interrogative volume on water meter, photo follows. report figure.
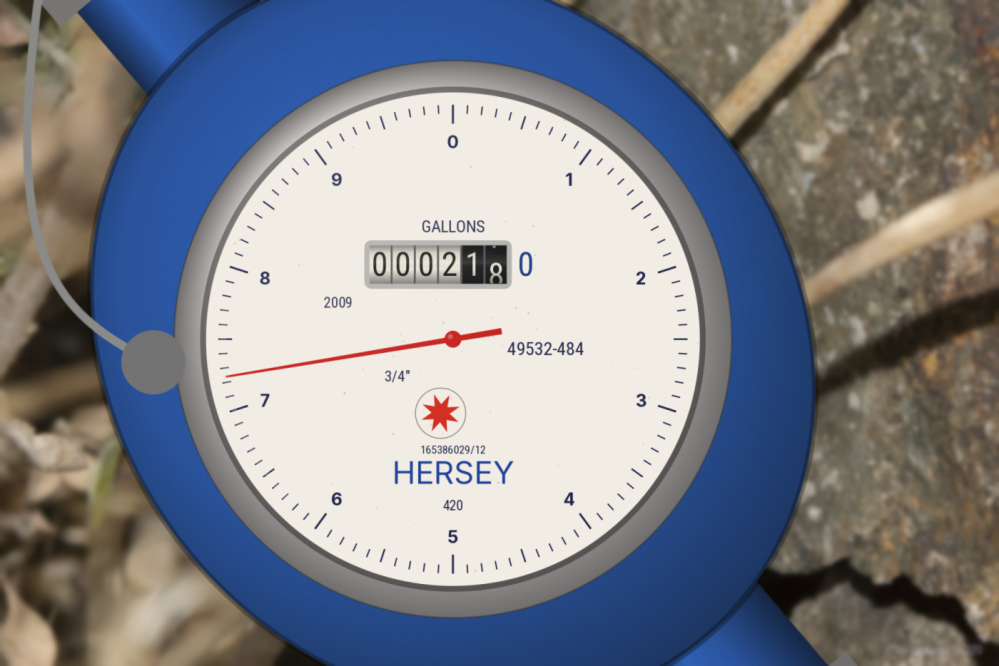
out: 2177.2 gal
